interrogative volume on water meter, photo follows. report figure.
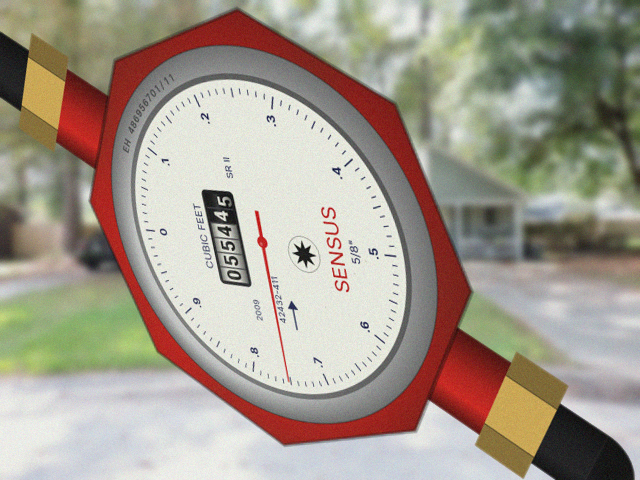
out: 55444.75 ft³
